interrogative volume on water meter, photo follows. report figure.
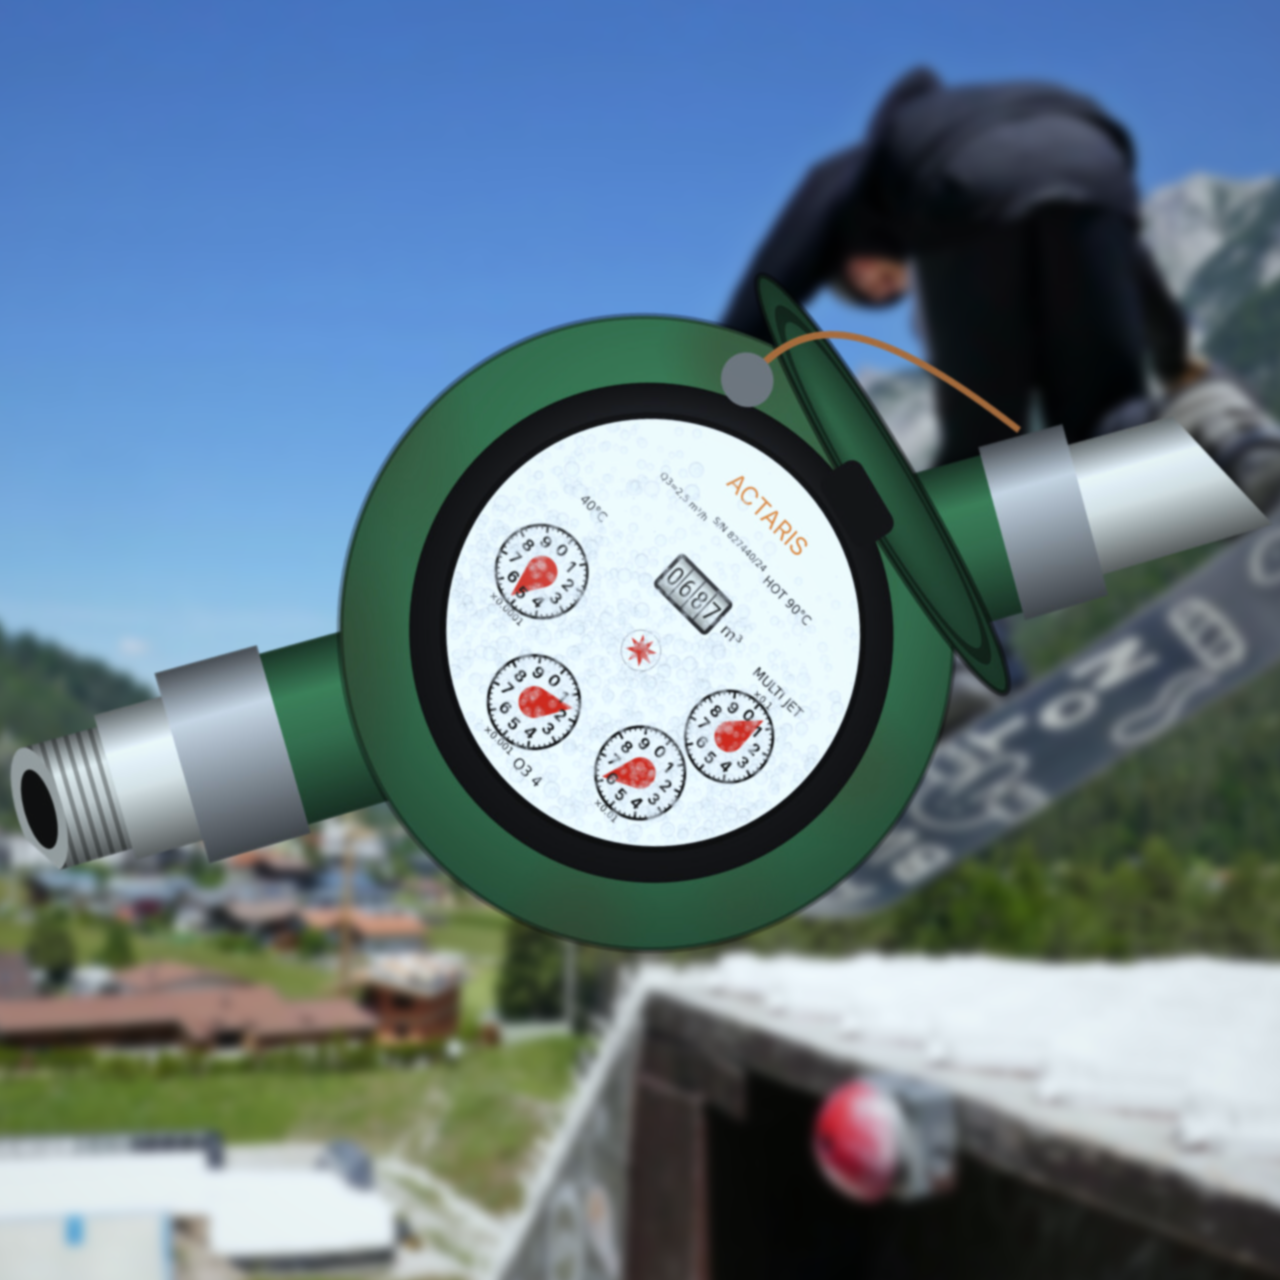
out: 687.0615 m³
